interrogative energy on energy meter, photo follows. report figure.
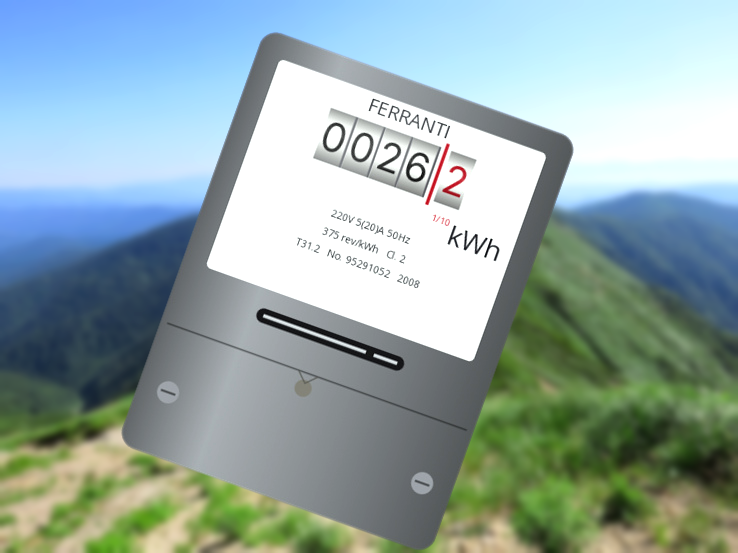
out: 26.2 kWh
